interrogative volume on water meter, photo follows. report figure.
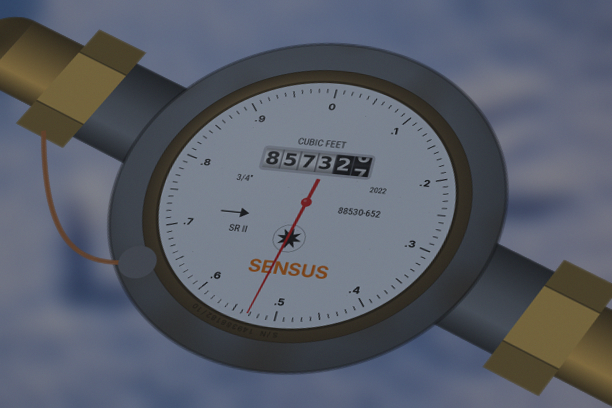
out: 857326.53 ft³
